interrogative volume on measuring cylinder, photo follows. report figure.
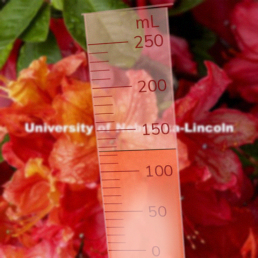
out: 125 mL
